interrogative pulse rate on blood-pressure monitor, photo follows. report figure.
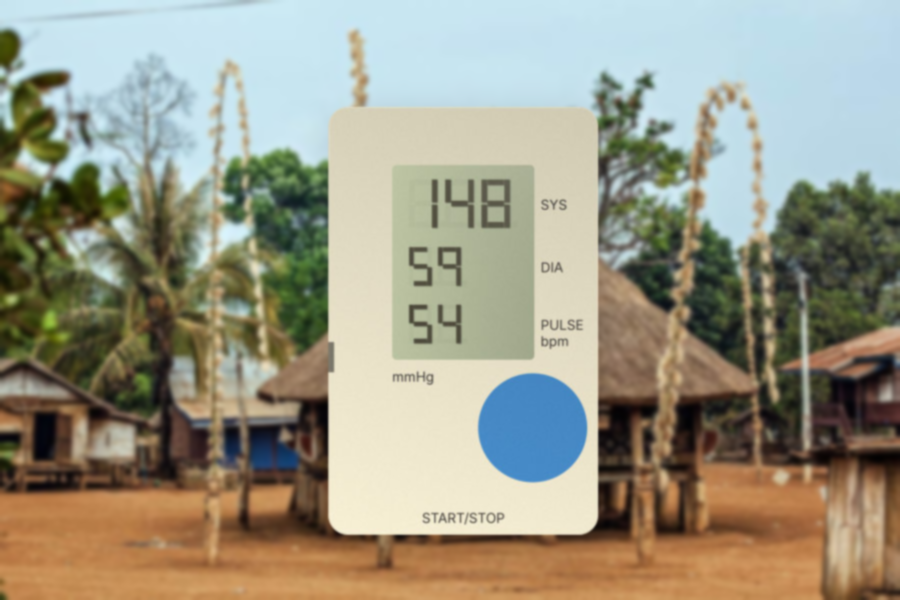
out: 54 bpm
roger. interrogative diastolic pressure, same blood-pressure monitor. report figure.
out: 59 mmHg
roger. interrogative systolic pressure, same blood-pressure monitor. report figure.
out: 148 mmHg
